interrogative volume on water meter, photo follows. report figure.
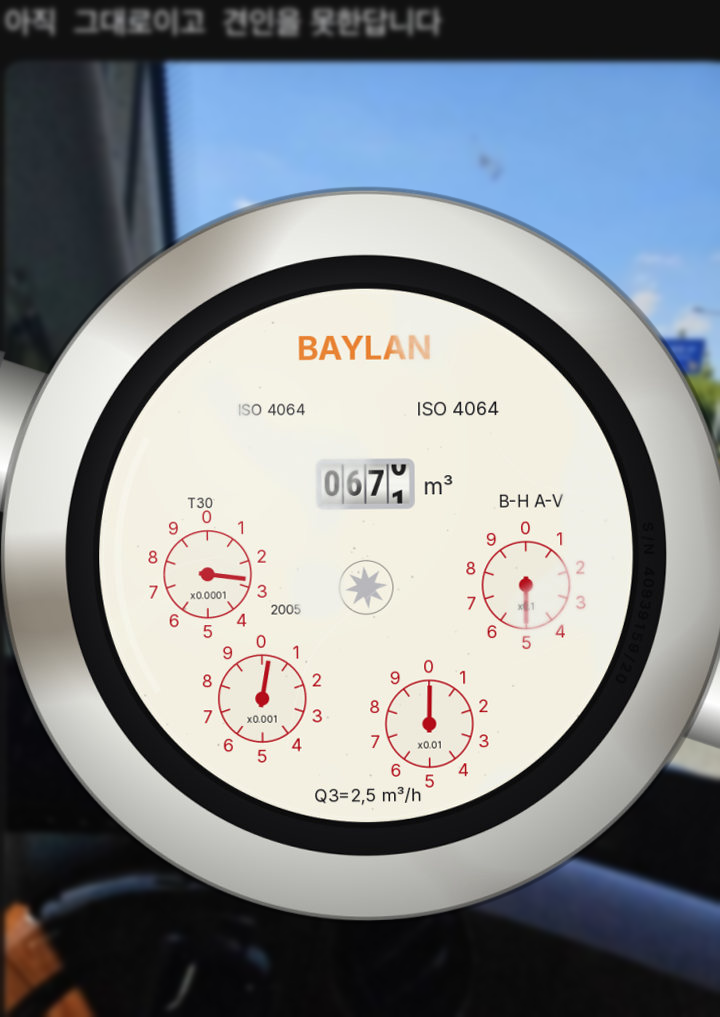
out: 670.5002 m³
